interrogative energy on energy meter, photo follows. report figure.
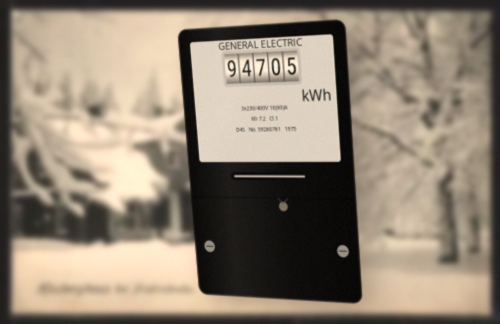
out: 94705 kWh
